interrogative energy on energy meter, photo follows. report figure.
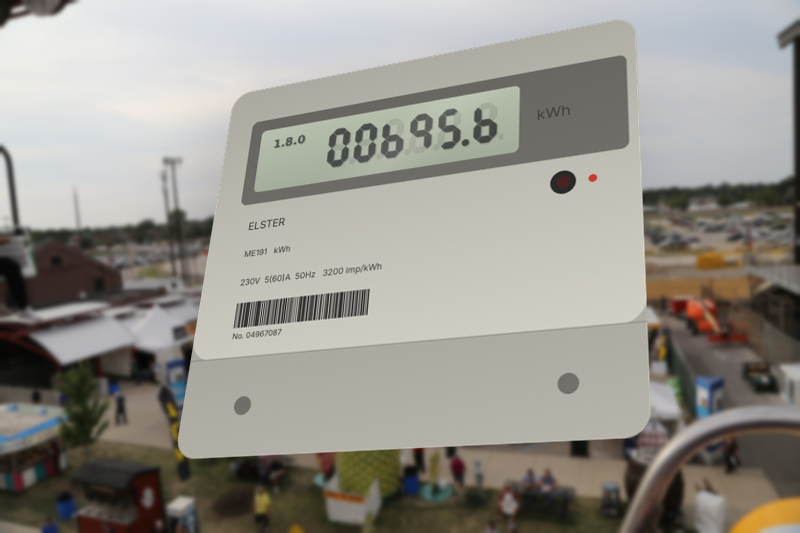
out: 695.6 kWh
